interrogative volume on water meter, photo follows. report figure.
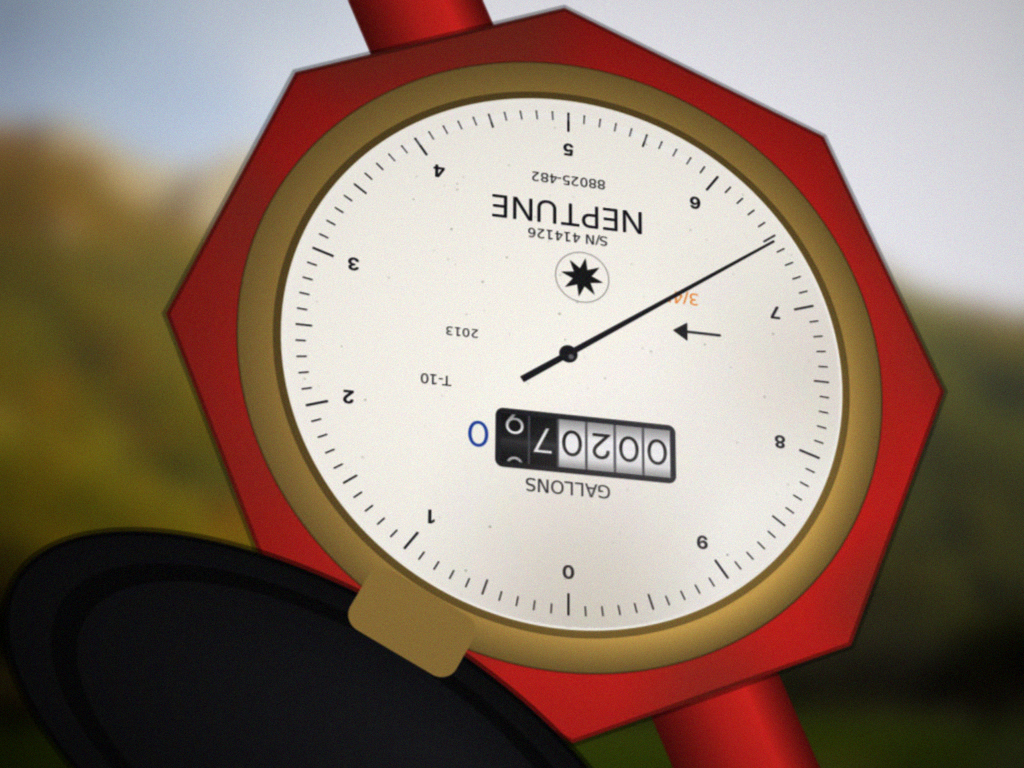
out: 20786.5 gal
